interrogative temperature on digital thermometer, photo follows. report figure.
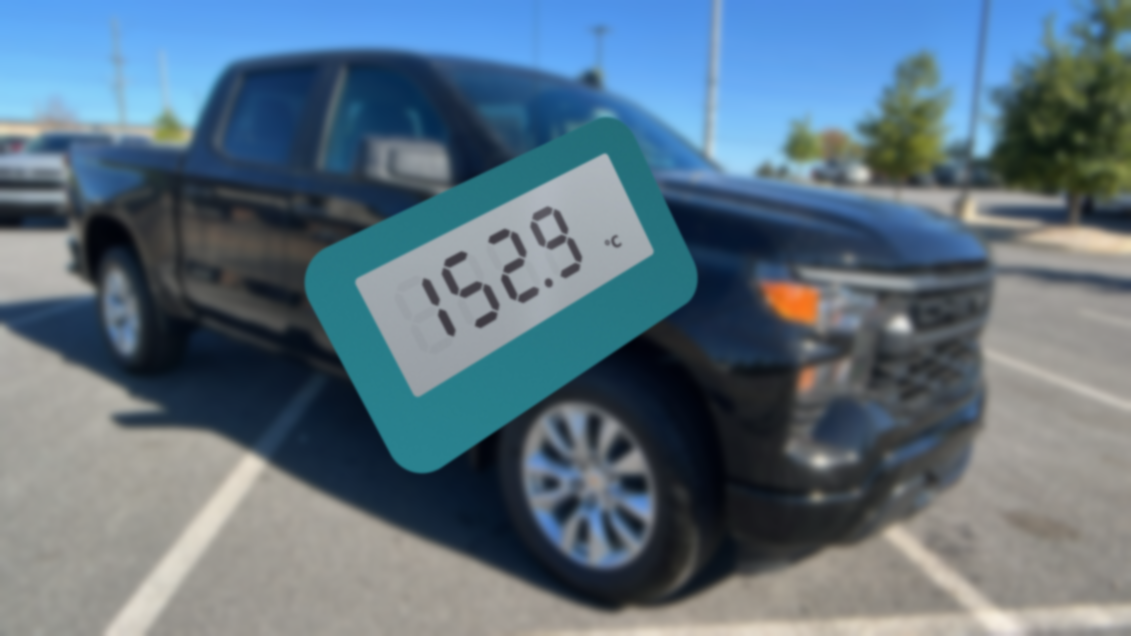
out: 152.9 °C
